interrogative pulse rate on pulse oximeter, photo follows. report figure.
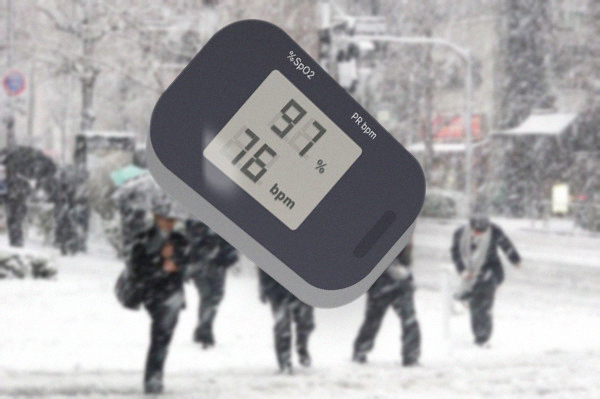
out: 76 bpm
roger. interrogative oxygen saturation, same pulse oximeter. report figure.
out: 97 %
